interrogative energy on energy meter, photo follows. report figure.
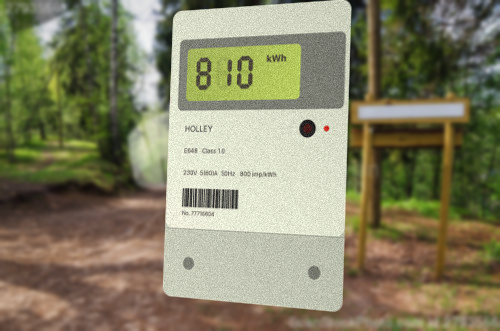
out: 810 kWh
